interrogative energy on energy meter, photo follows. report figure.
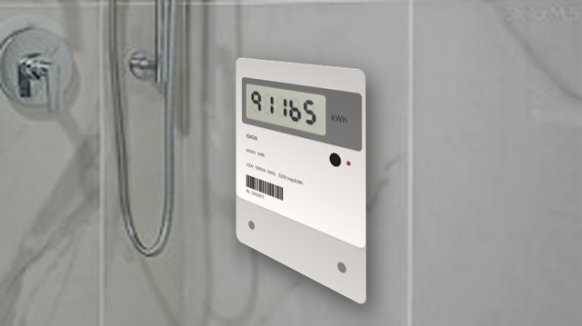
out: 91165 kWh
